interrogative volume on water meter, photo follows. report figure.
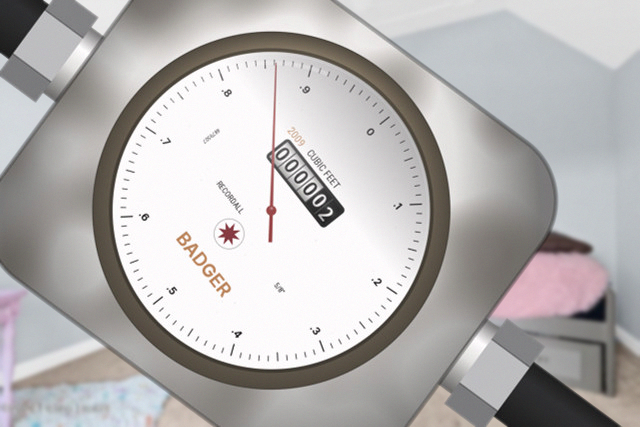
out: 1.86 ft³
